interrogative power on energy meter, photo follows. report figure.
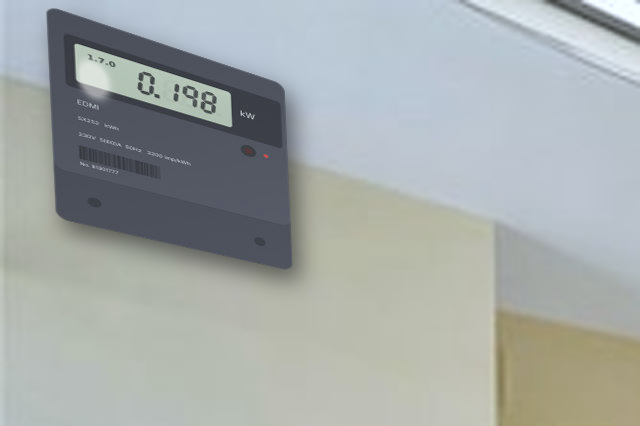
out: 0.198 kW
